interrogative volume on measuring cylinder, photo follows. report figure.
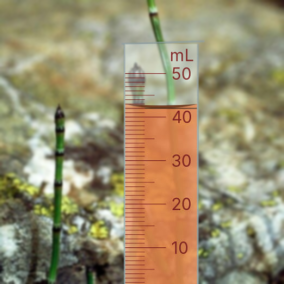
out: 42 mL
